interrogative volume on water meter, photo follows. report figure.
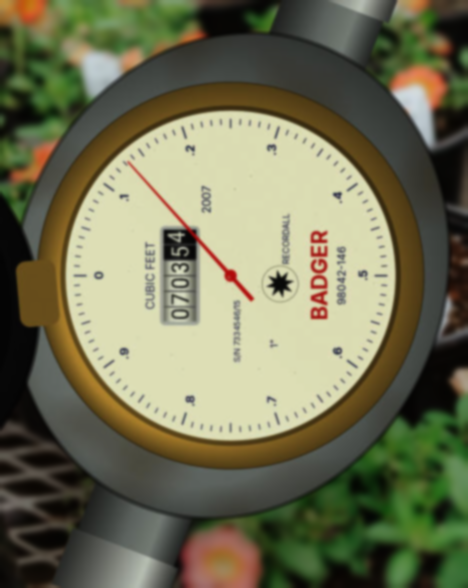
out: 70354.13 ft³
